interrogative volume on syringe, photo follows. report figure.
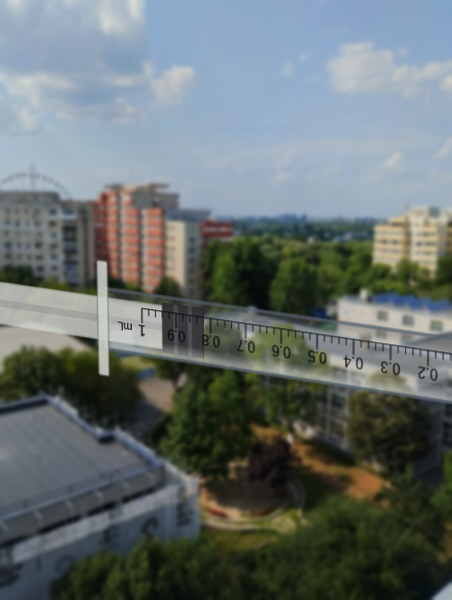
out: 0.82 mL
